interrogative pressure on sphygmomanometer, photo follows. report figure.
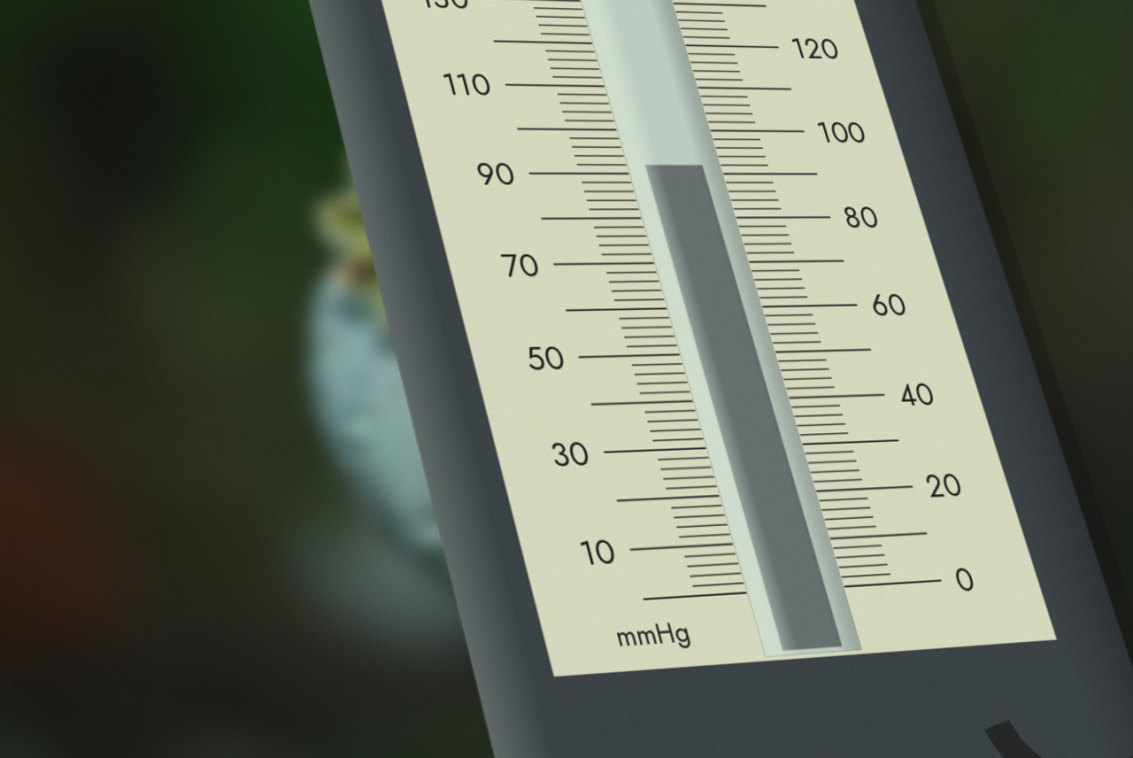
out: 92 mmHg
